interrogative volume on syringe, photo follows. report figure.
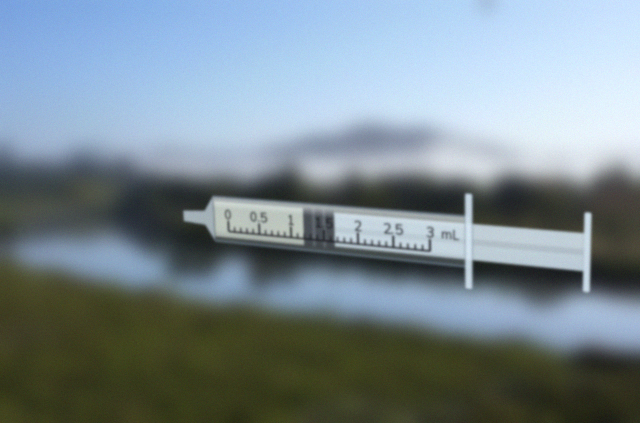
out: 1.2 mL
